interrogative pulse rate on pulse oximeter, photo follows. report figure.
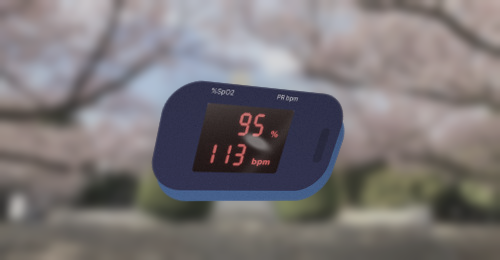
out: 113 bpm
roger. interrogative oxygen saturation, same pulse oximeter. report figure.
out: 95 %
